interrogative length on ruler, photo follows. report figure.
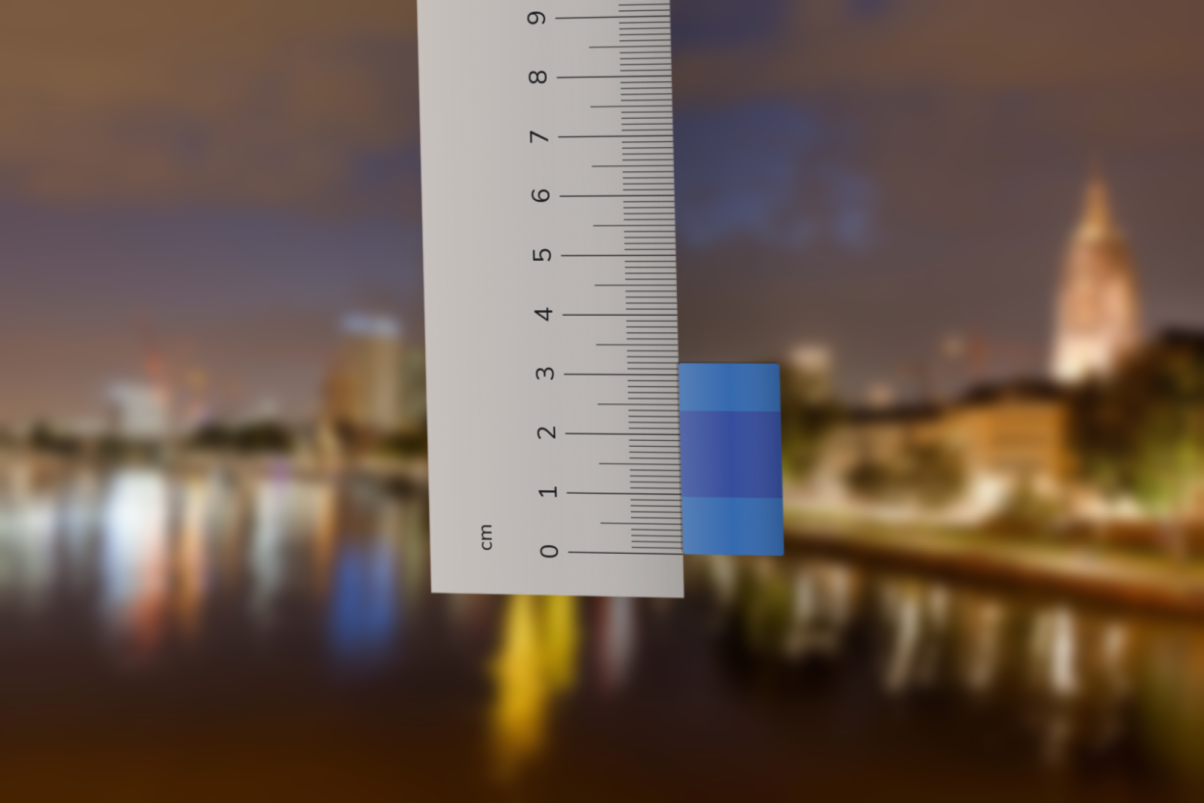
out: 3.2 cm
